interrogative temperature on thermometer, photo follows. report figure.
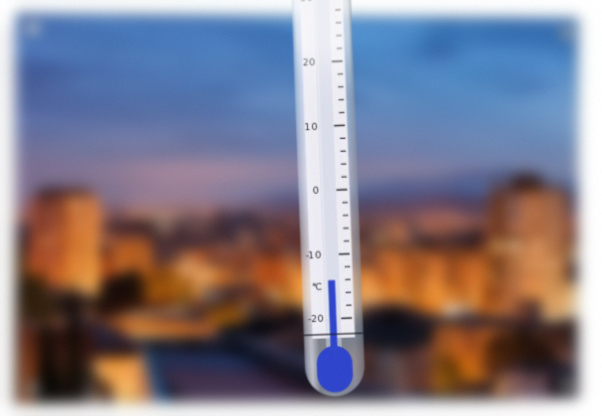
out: -14 °C
